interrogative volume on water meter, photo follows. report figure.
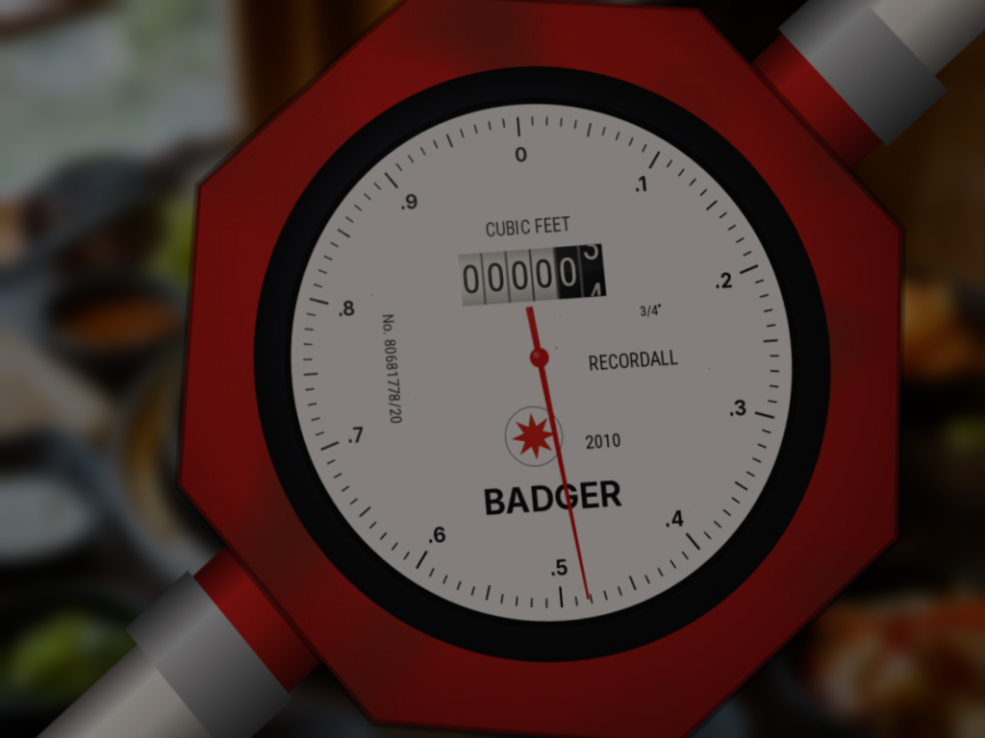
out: 3.48 ft³
